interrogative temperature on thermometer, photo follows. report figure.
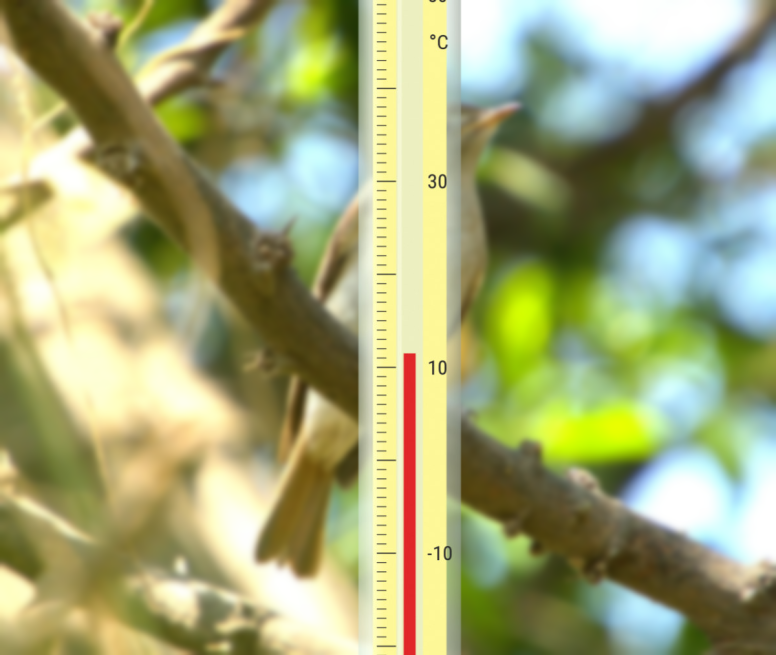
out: 11.5 °C
